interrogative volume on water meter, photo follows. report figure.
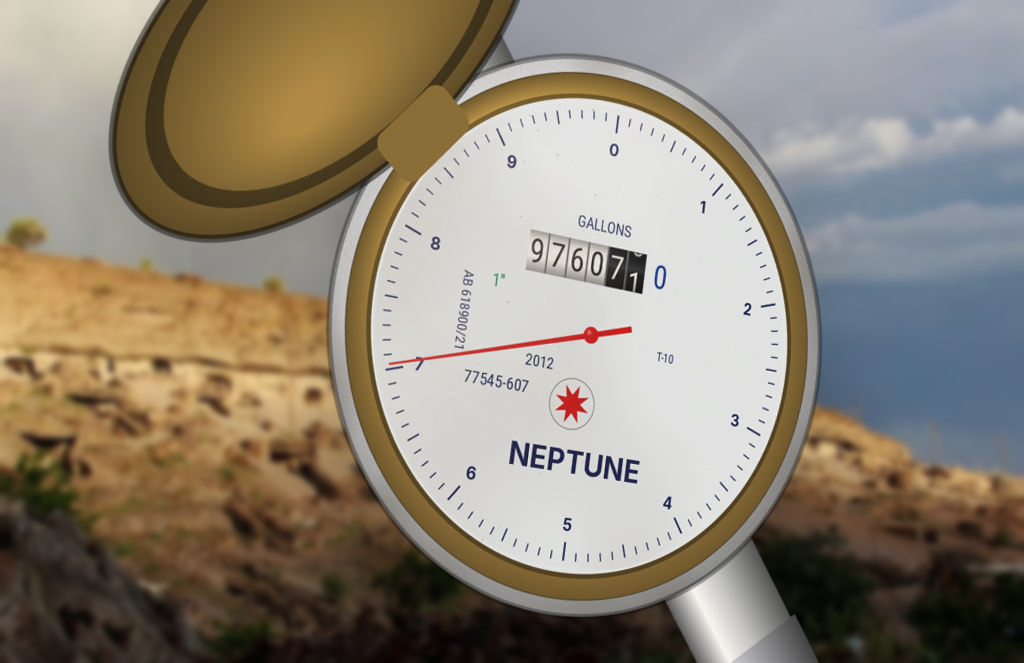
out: 9760707.0 gal
